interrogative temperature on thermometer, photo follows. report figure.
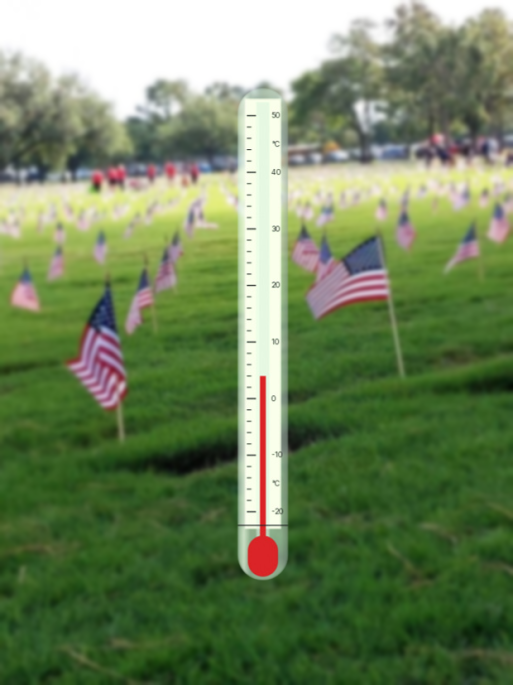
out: 4 °C
